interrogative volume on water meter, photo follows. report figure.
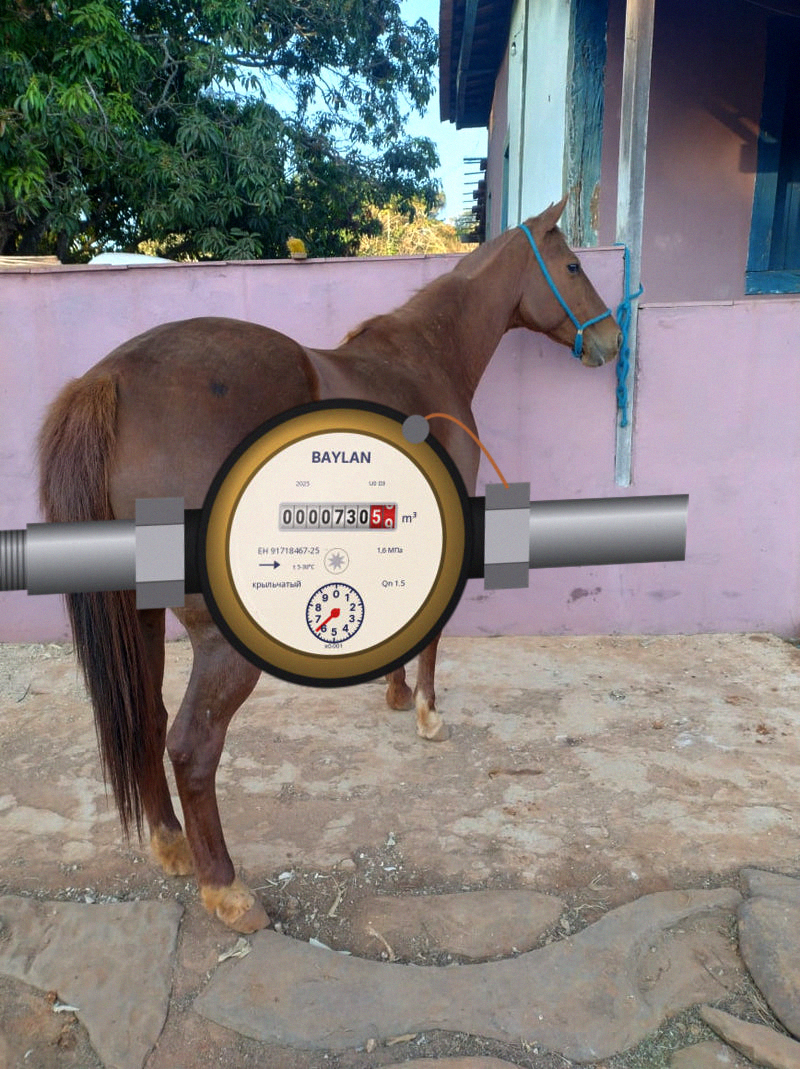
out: 730.586 m³
